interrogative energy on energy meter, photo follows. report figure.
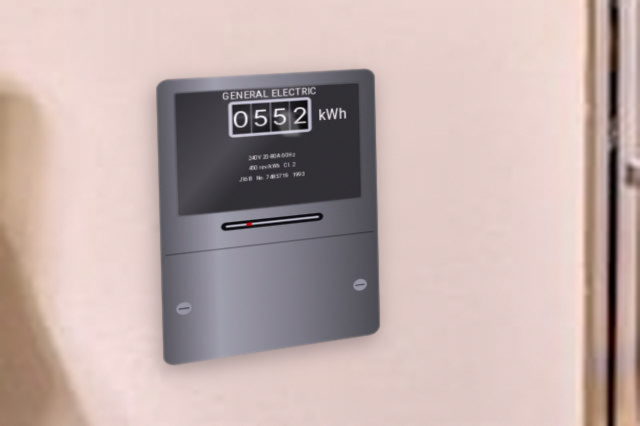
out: 552 kWh
